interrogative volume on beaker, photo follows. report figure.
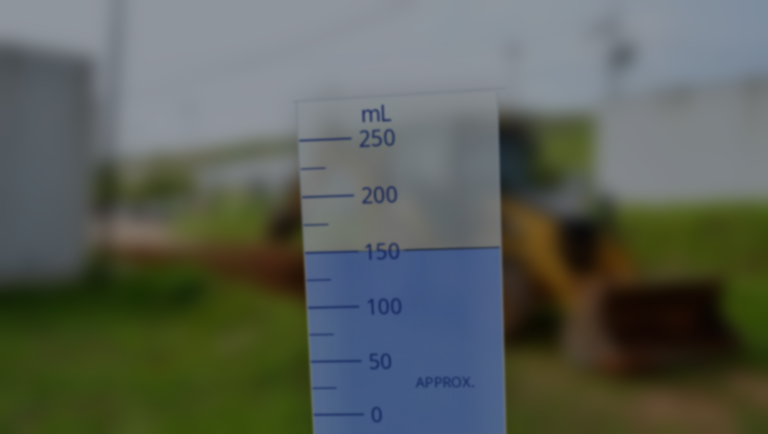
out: 150 mL
